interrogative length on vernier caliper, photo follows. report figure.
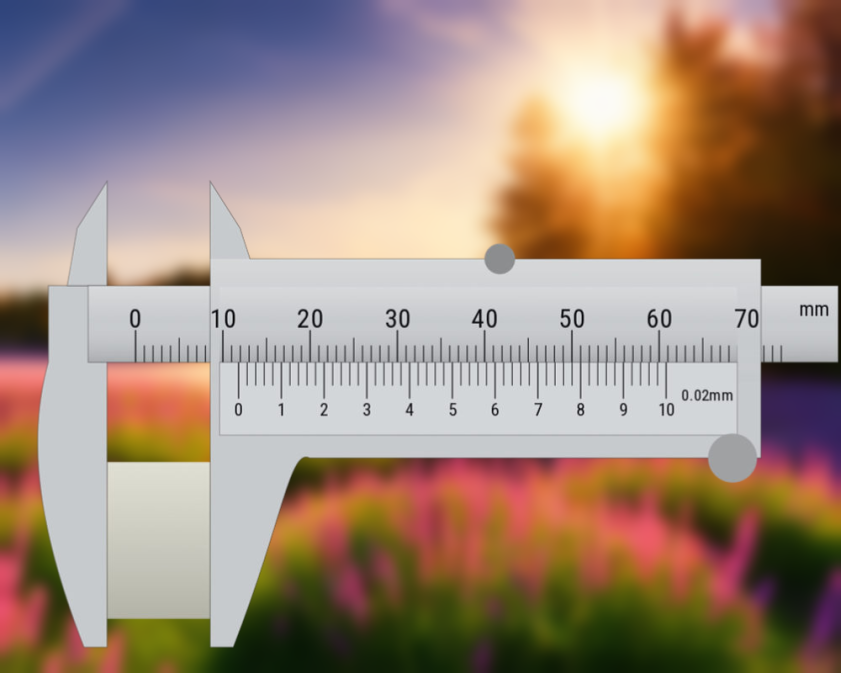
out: 11.8 mm
